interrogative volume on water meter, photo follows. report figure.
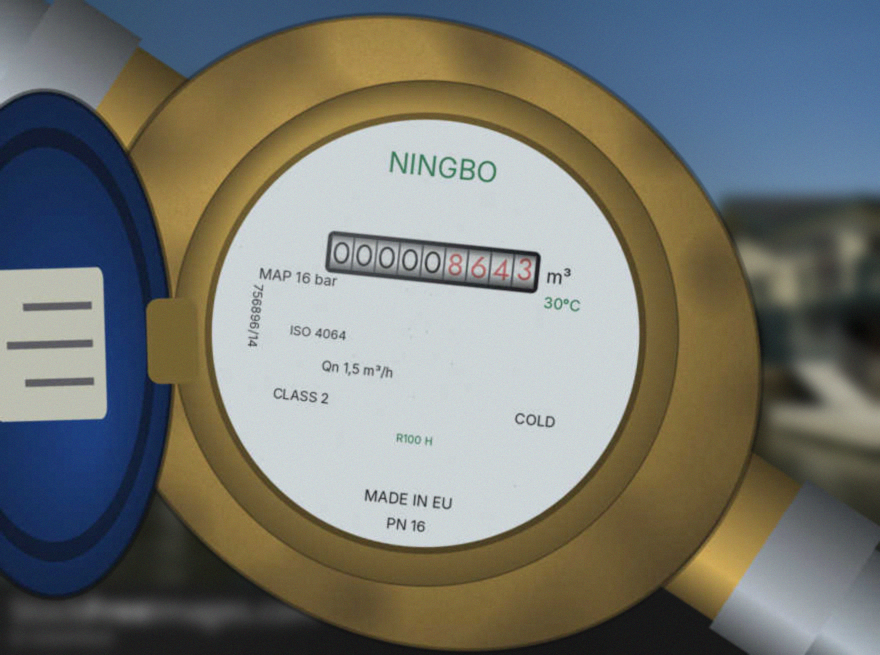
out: 0.8643 m³
